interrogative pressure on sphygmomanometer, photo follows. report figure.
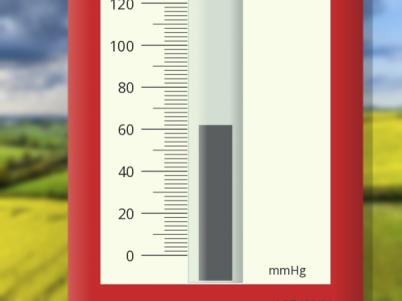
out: 62 mmHg
